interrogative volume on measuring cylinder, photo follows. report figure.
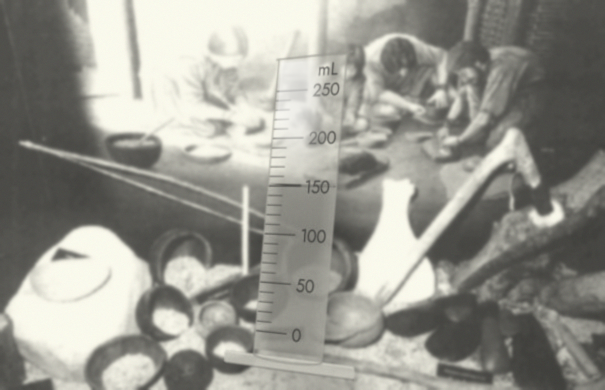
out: 150 mL
